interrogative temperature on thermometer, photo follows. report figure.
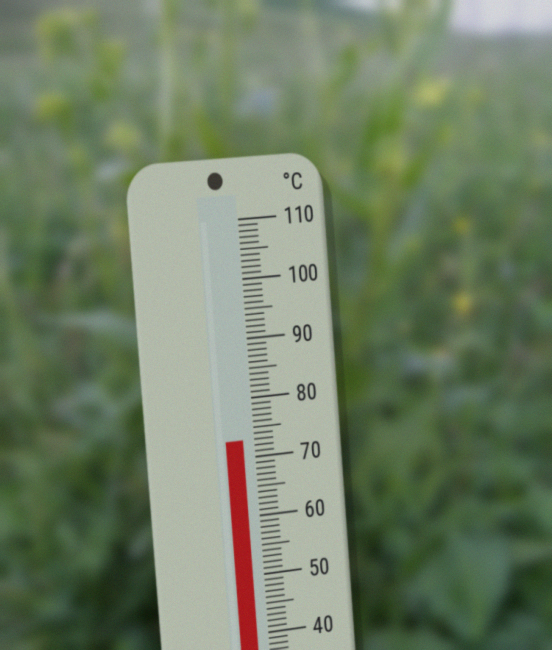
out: 73 °C
